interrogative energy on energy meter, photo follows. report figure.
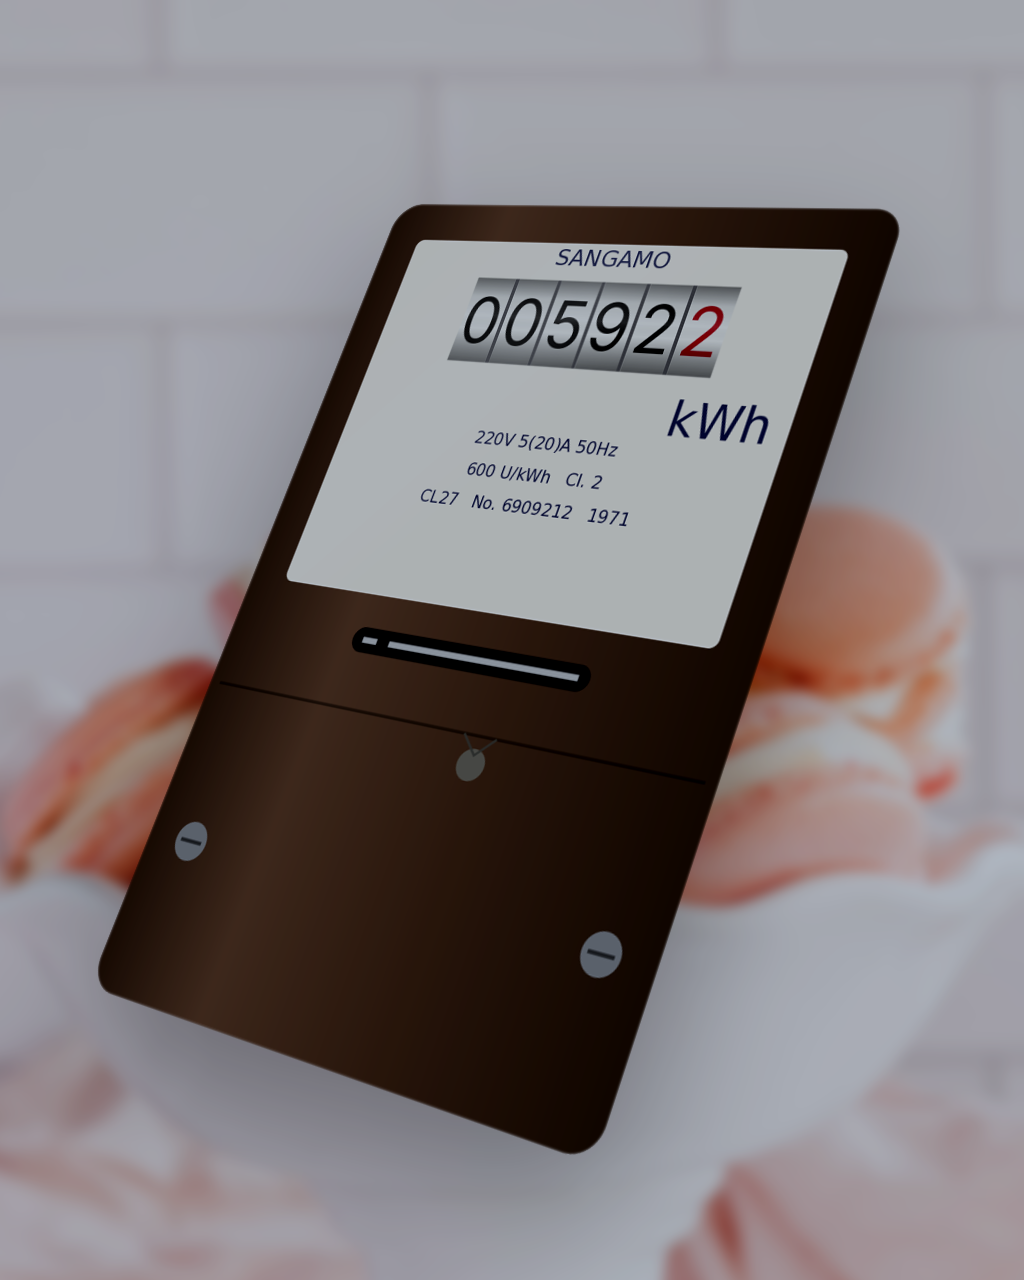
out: 592.2 kWh
